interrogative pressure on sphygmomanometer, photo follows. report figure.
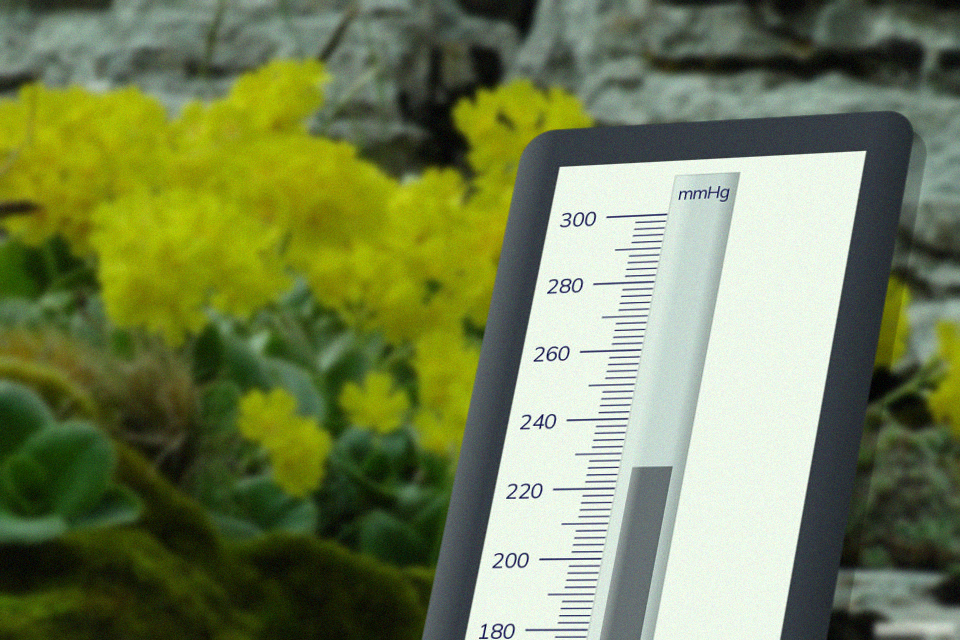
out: 226 mmHg
